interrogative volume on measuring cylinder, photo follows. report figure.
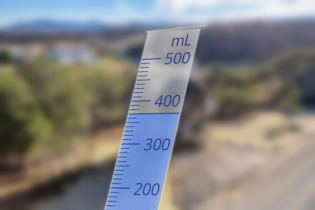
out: 370 mL
